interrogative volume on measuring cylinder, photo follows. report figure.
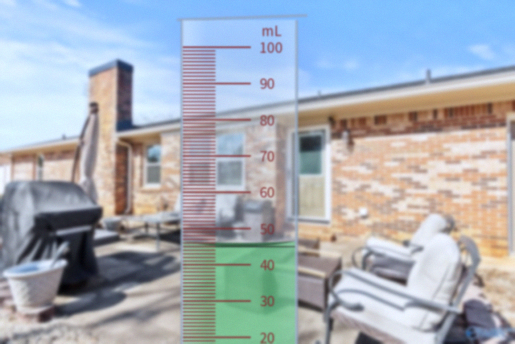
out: 45 mL
